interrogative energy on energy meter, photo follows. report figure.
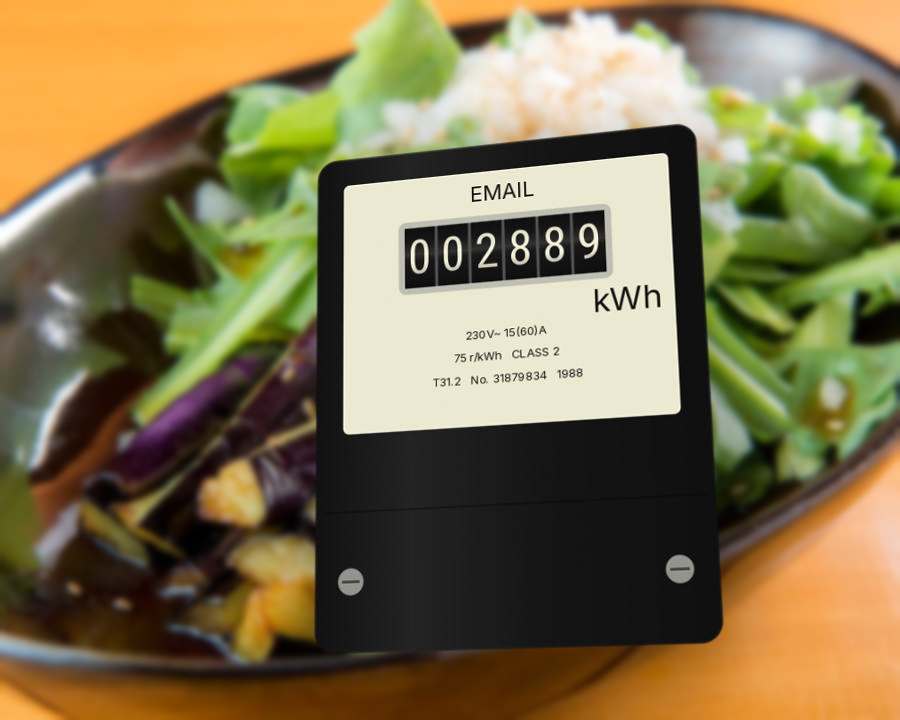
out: 2889 kWh
